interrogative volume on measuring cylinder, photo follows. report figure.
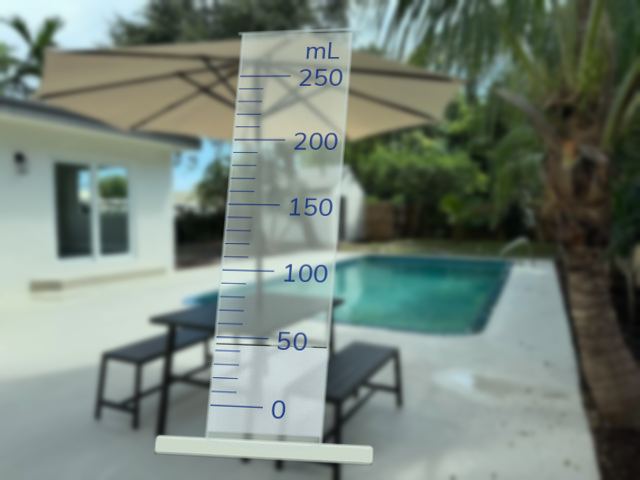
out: 45 mL
